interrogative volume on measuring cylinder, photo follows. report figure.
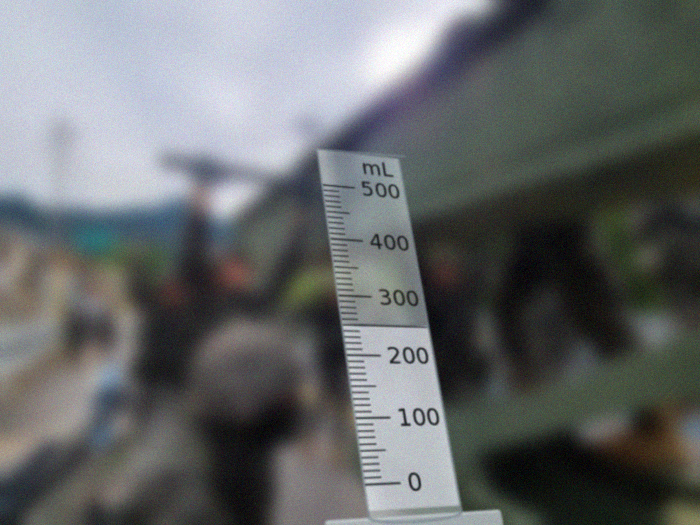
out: 250 mL
